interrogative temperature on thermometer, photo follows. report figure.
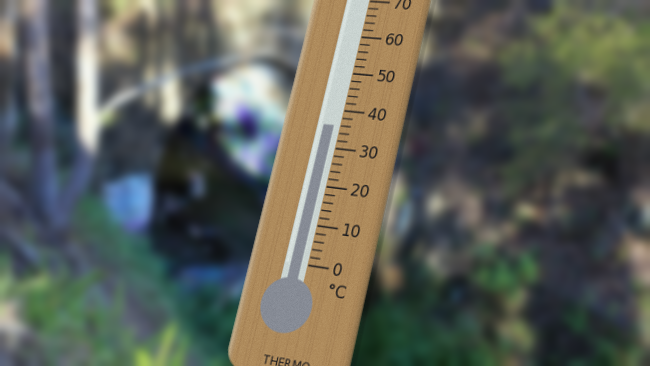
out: 36 °C
